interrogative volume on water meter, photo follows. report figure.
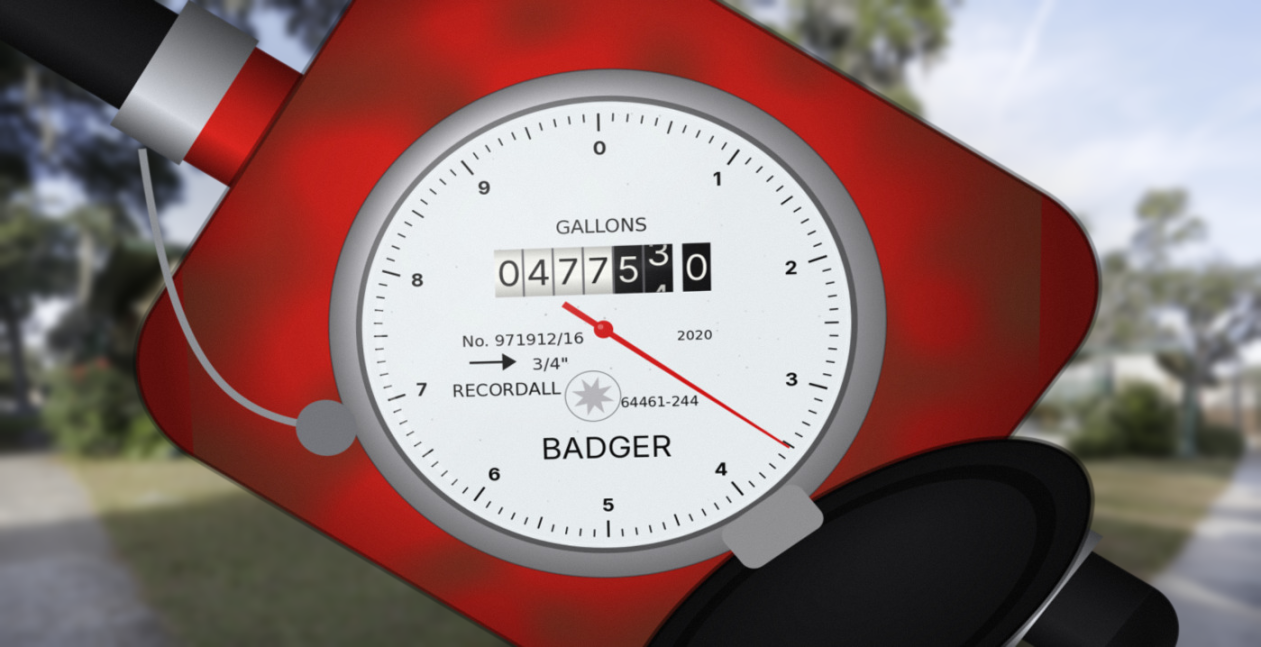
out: 477533.5 gal
